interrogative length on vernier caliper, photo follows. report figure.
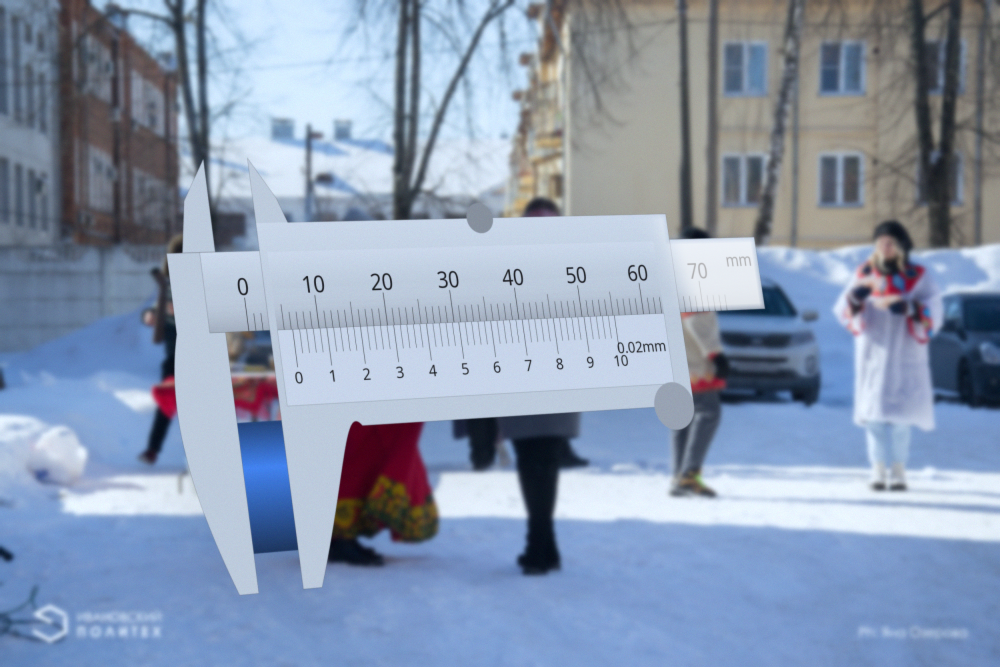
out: 6.2 mm
